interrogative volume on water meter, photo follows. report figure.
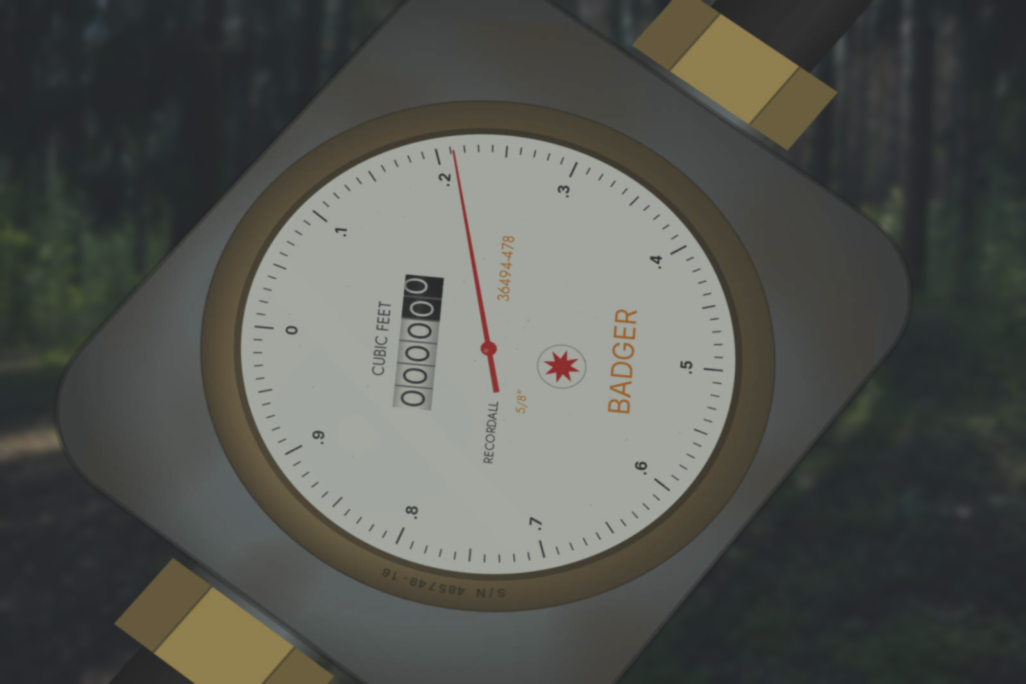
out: 0.21 ft³
